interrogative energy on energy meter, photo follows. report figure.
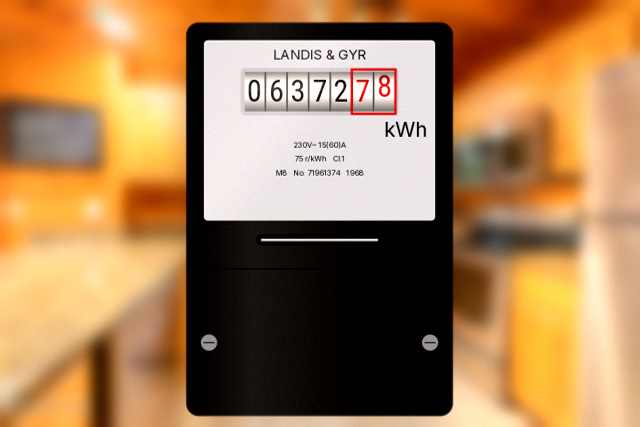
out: 6372.78 kWh
